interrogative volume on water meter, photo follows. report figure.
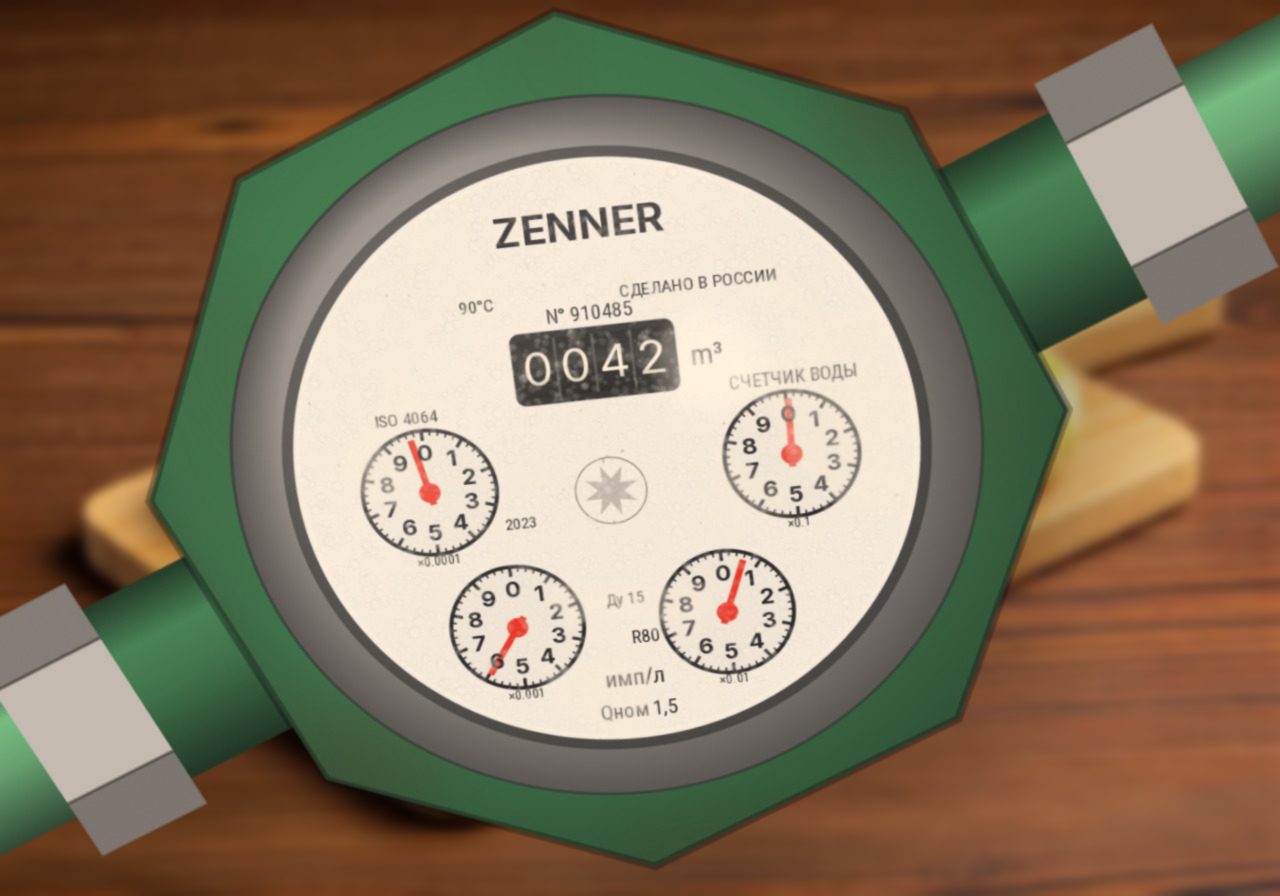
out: 42.0059 m³
